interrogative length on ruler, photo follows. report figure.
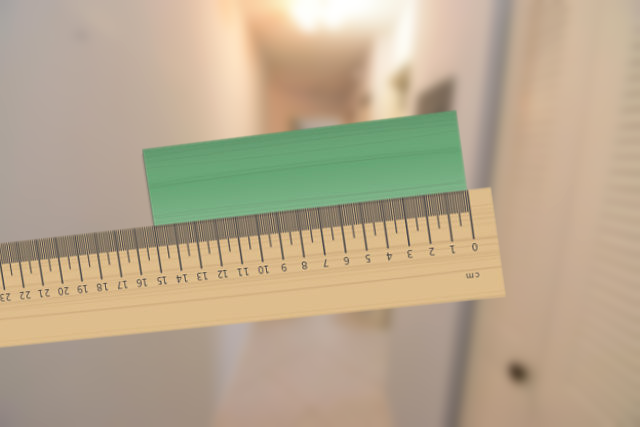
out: 15 cm
